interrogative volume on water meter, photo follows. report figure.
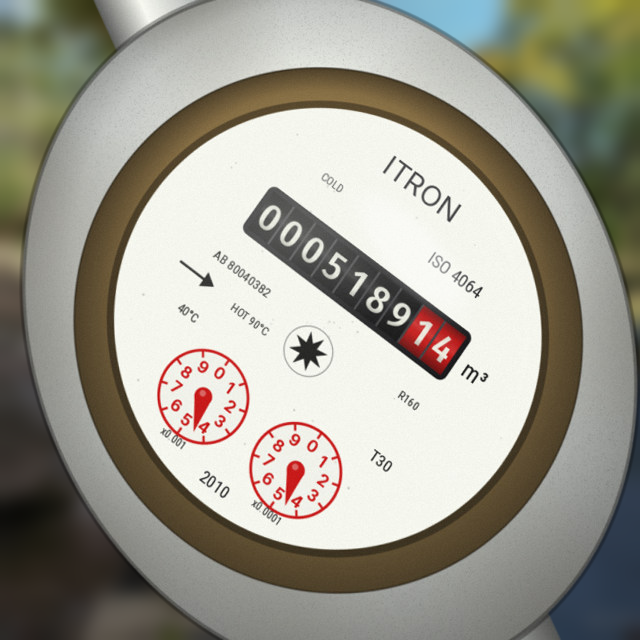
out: 5189.1444 m³
